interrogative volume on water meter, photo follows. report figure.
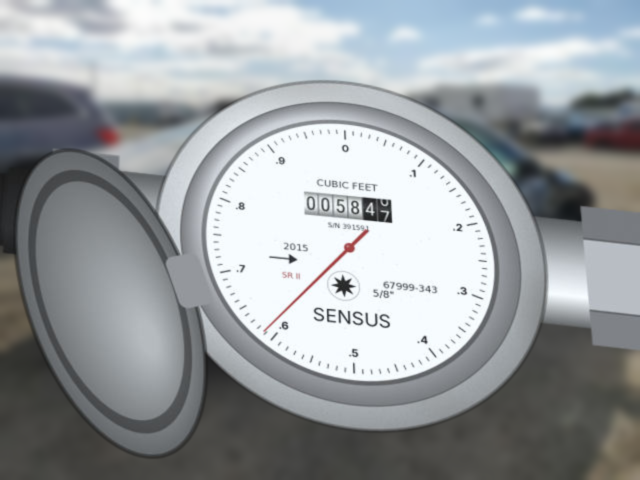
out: 5846.61 ft³
